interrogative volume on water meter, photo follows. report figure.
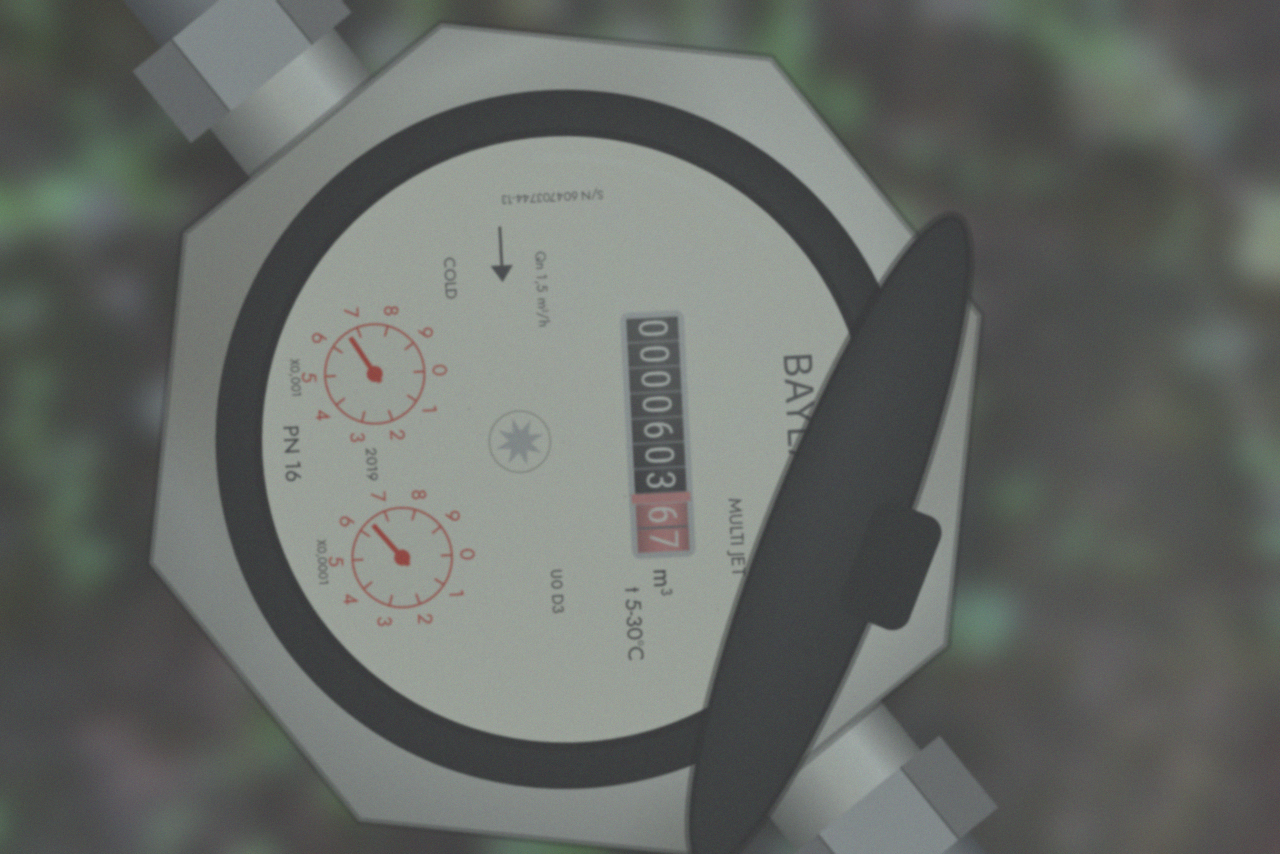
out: 603.6766 m³
